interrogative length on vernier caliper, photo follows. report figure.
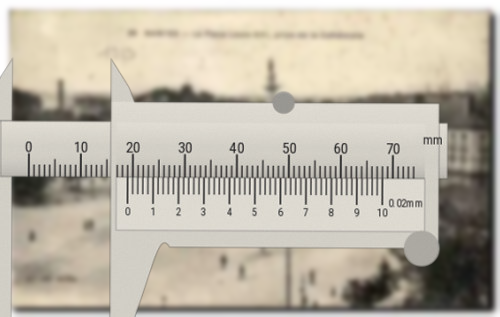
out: 19.0 mm
